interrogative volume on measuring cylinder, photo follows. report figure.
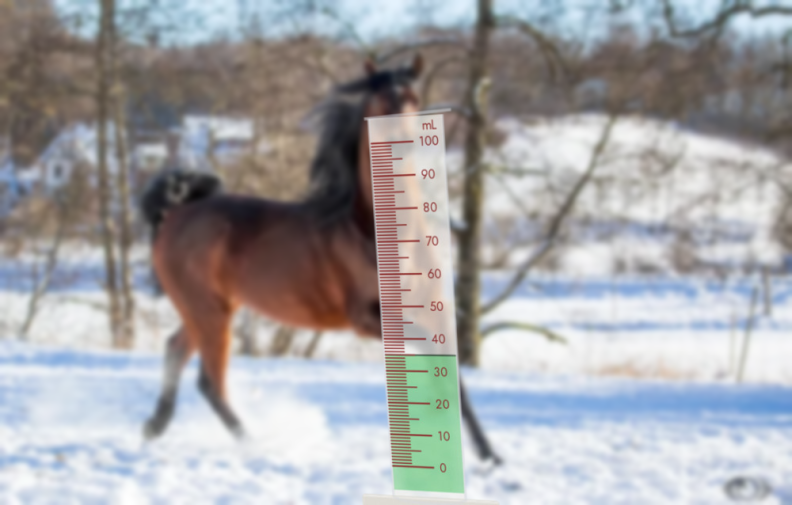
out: 35 mL
